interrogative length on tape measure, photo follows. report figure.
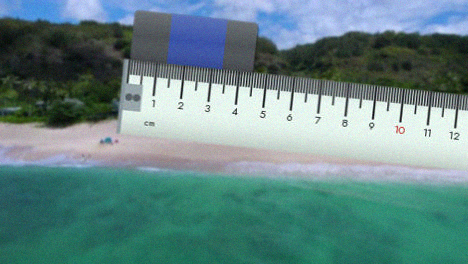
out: 4.5 cm
